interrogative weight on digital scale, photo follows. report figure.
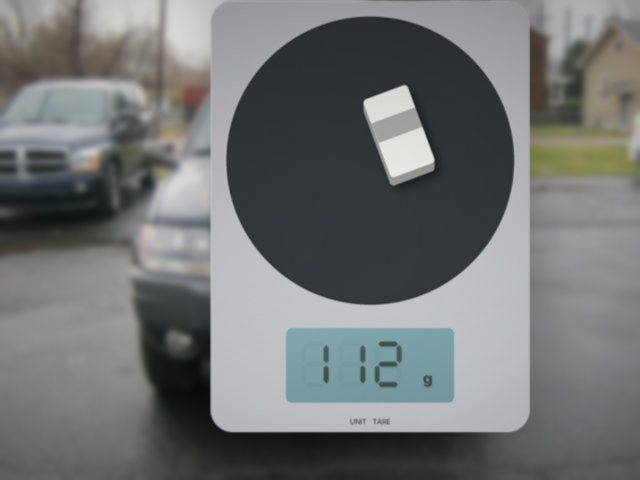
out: 112 g
